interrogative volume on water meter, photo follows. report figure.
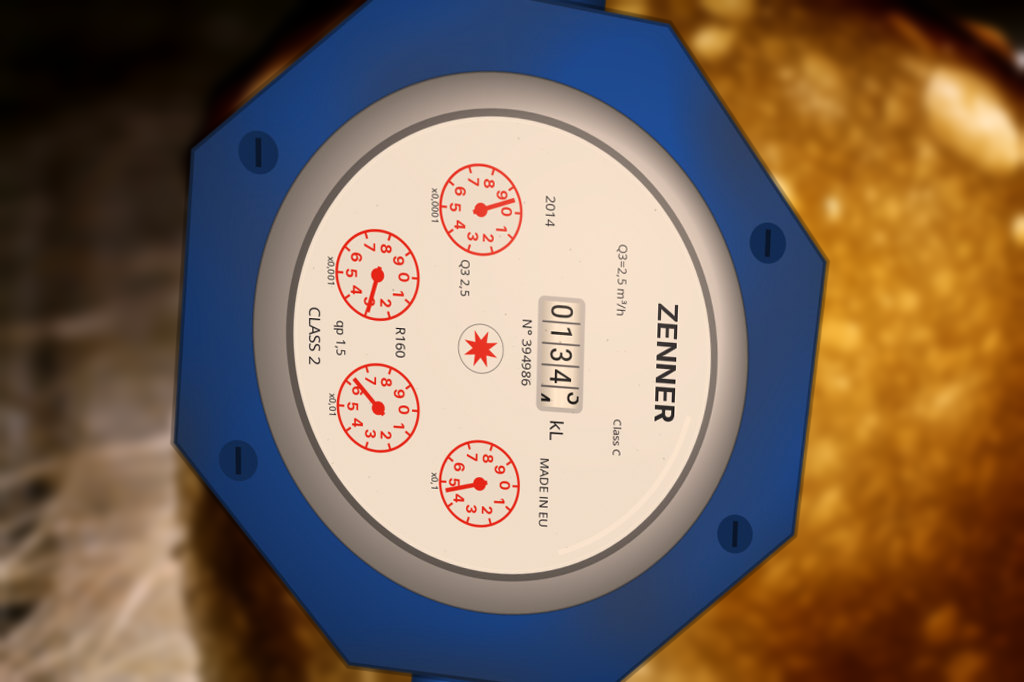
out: 1343.4629 kL
